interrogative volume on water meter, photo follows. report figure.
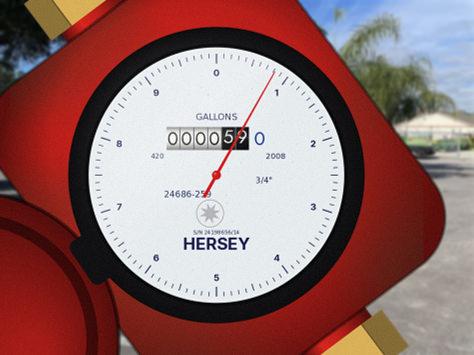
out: 590.8 gal
